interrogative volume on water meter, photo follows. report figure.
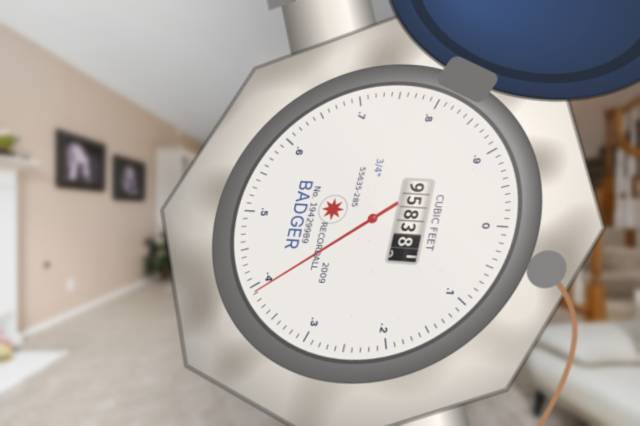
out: 958381.39 ft³
